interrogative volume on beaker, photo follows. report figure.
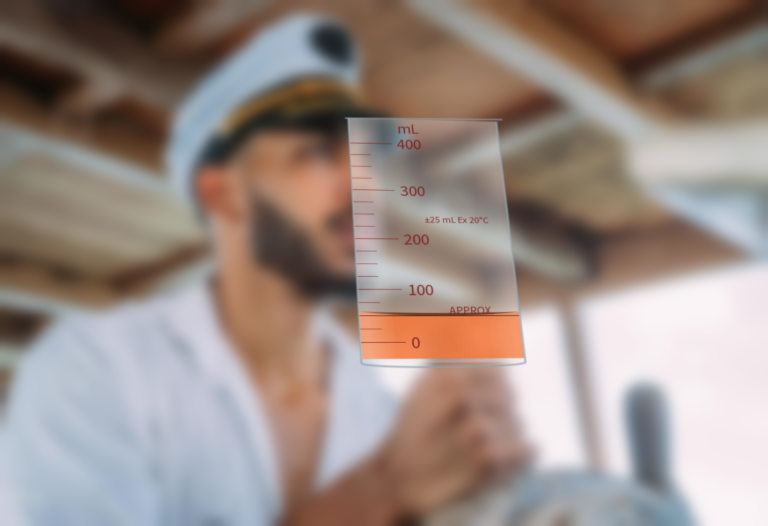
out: 50 mL
